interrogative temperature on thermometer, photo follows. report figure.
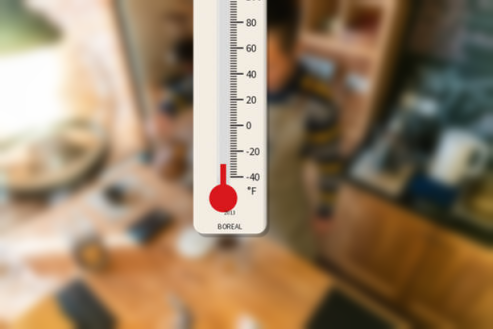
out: -30 °F
